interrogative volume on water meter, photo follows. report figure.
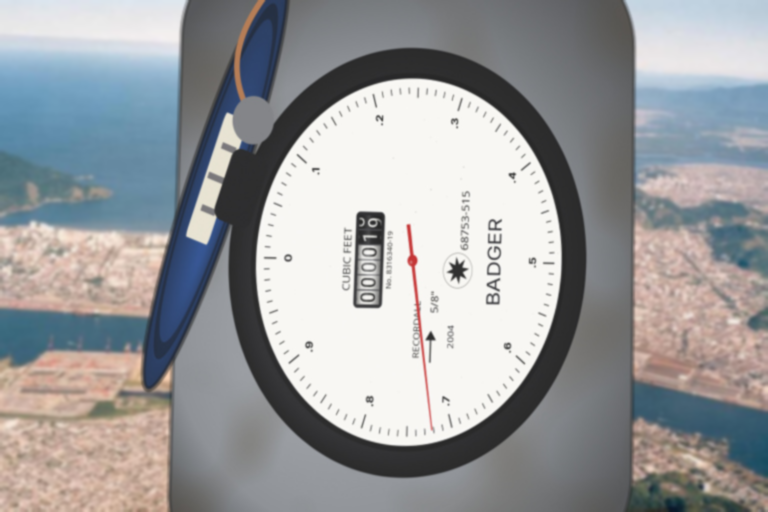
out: 18.72 ft³
